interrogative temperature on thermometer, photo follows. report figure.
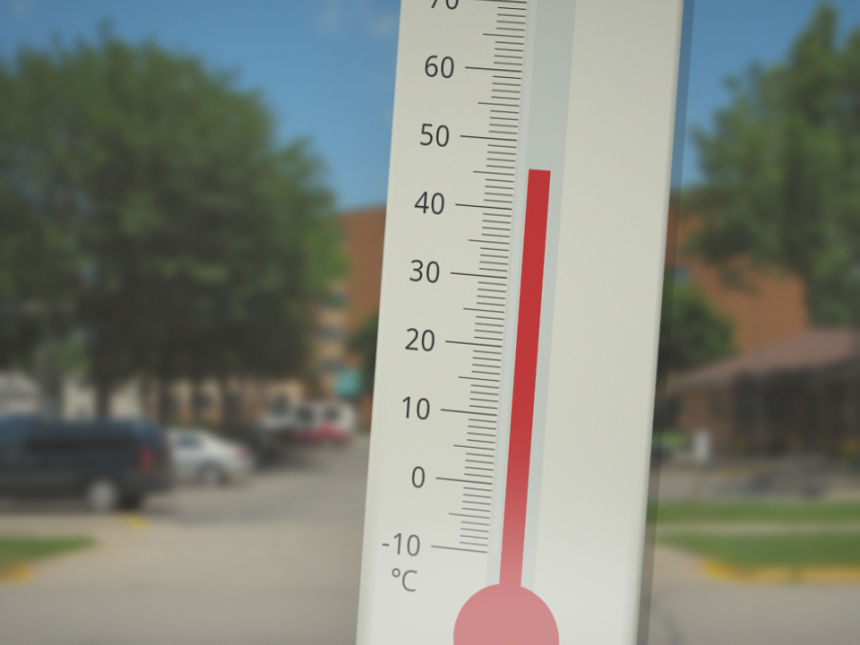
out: 46 °C
